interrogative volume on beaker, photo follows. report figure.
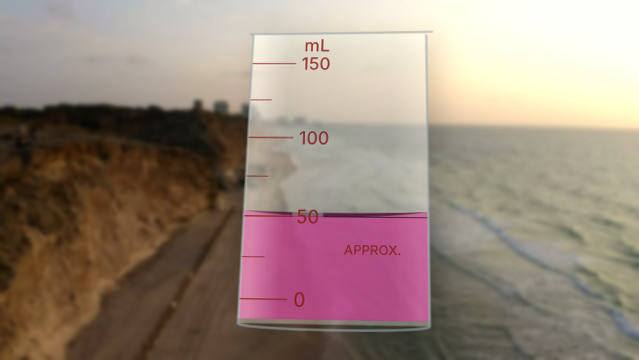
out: 50 mL
